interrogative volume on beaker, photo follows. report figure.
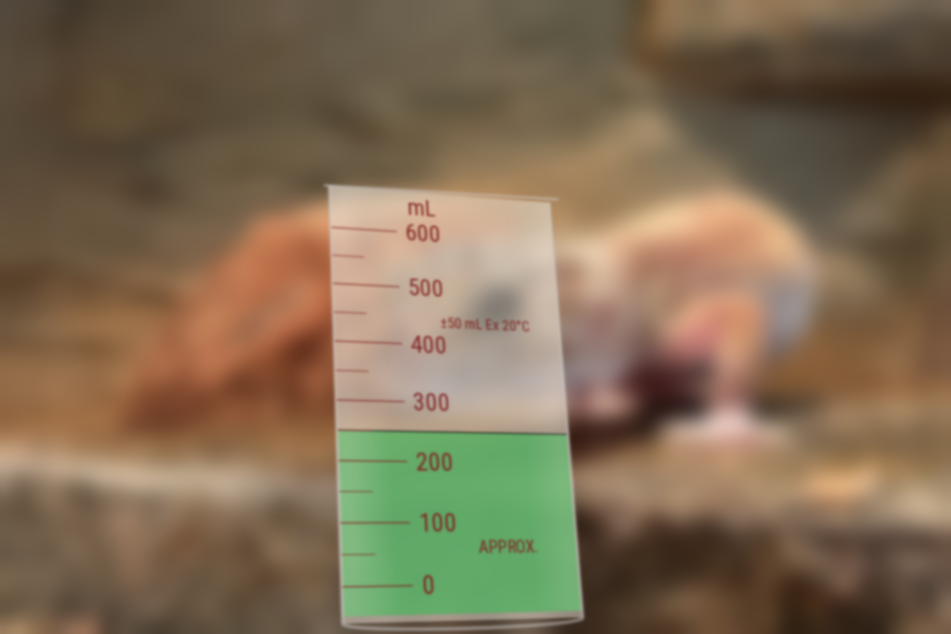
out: 250 mL
